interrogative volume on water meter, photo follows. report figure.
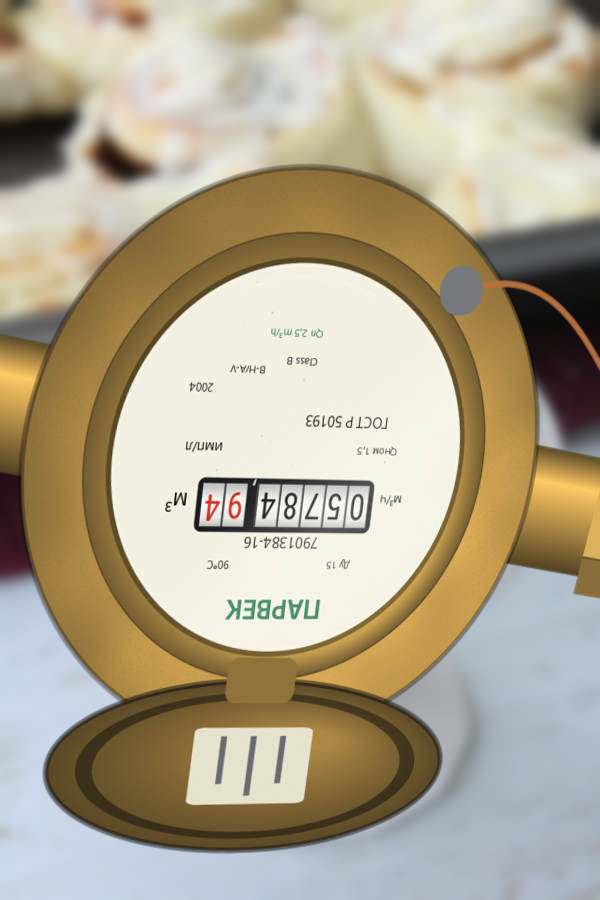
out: 5784.94 m³
